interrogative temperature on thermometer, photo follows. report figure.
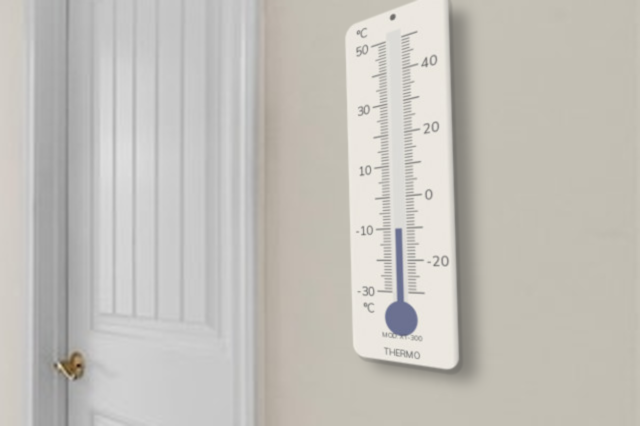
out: -10 °C
